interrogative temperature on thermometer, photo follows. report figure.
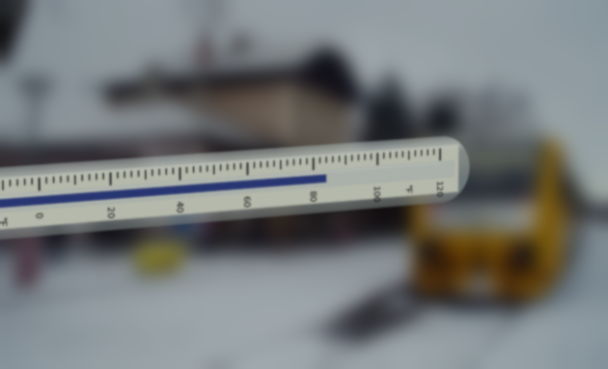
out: 84 °F
